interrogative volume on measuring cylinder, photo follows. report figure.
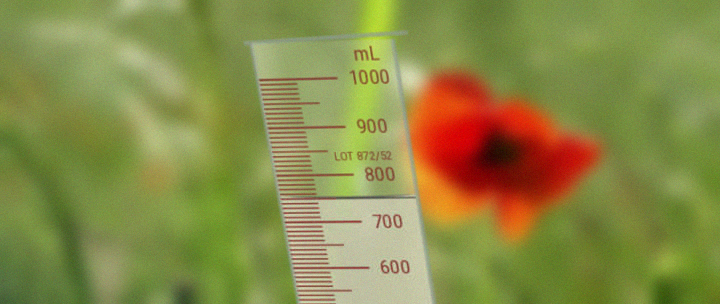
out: 750 mL
